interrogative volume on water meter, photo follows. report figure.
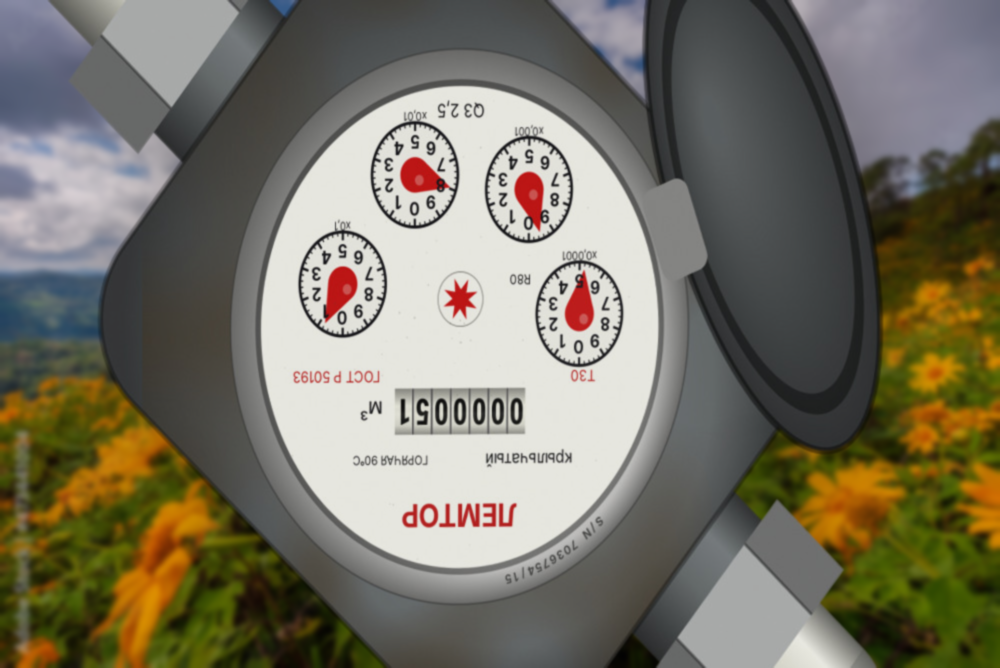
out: 51.0795 m³
